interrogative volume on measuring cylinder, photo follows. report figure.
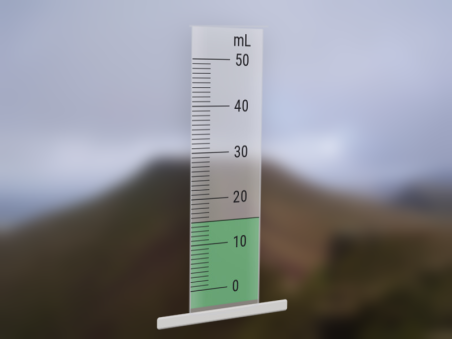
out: 15 mL
